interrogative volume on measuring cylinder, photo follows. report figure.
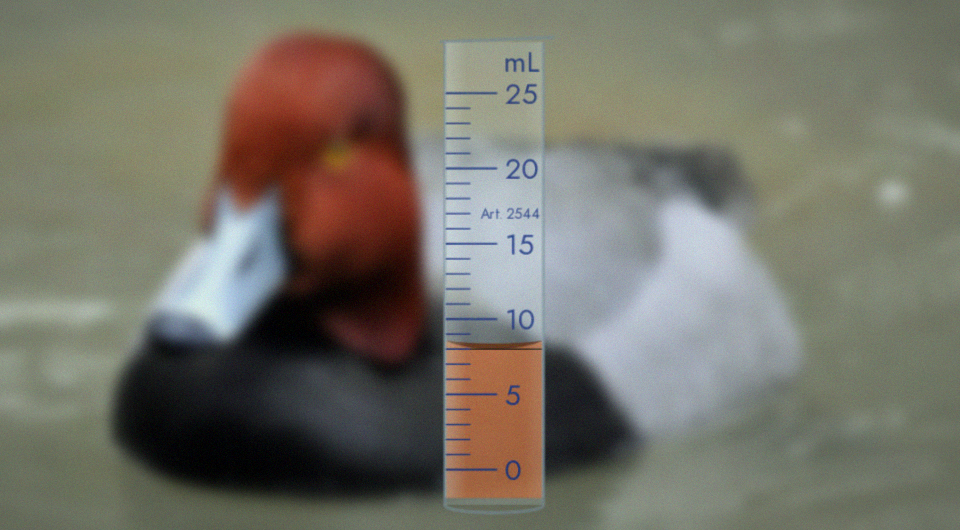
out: 8 mL
